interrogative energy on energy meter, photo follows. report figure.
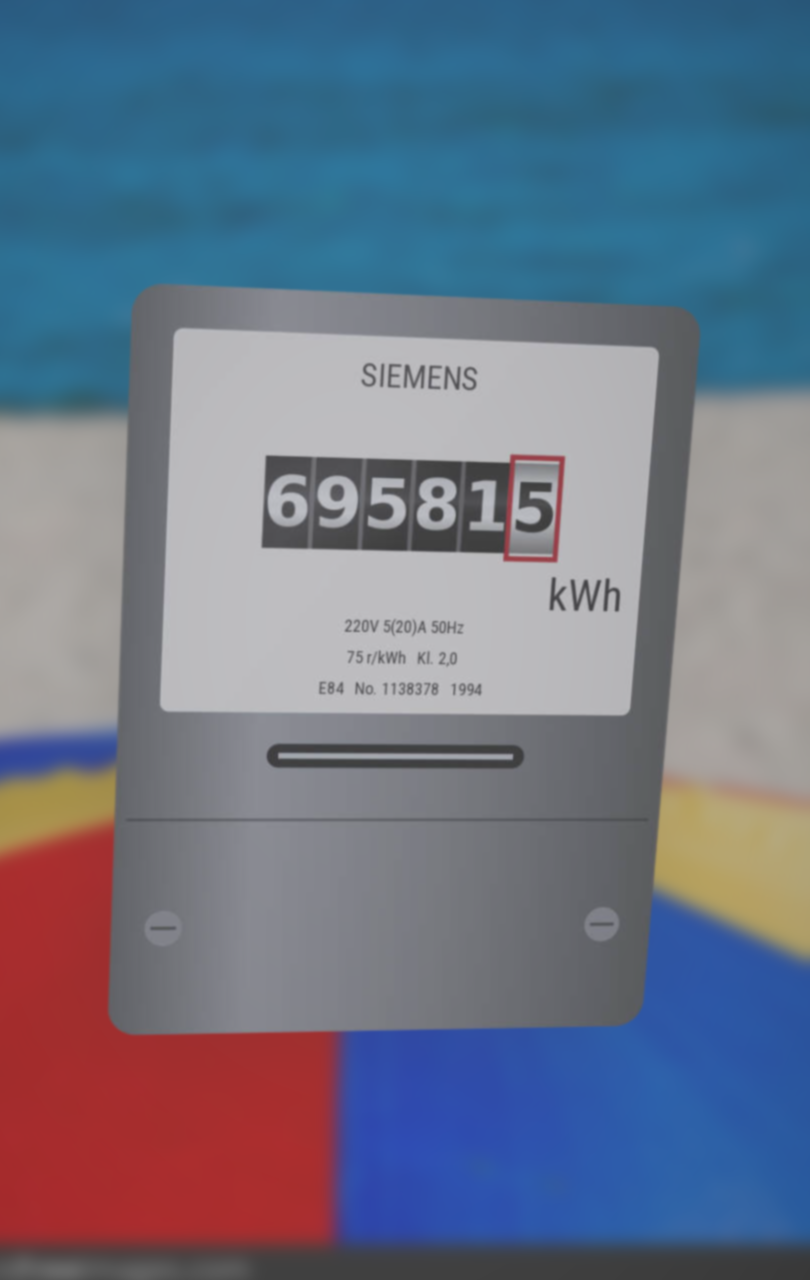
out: 69581.5 kWh
